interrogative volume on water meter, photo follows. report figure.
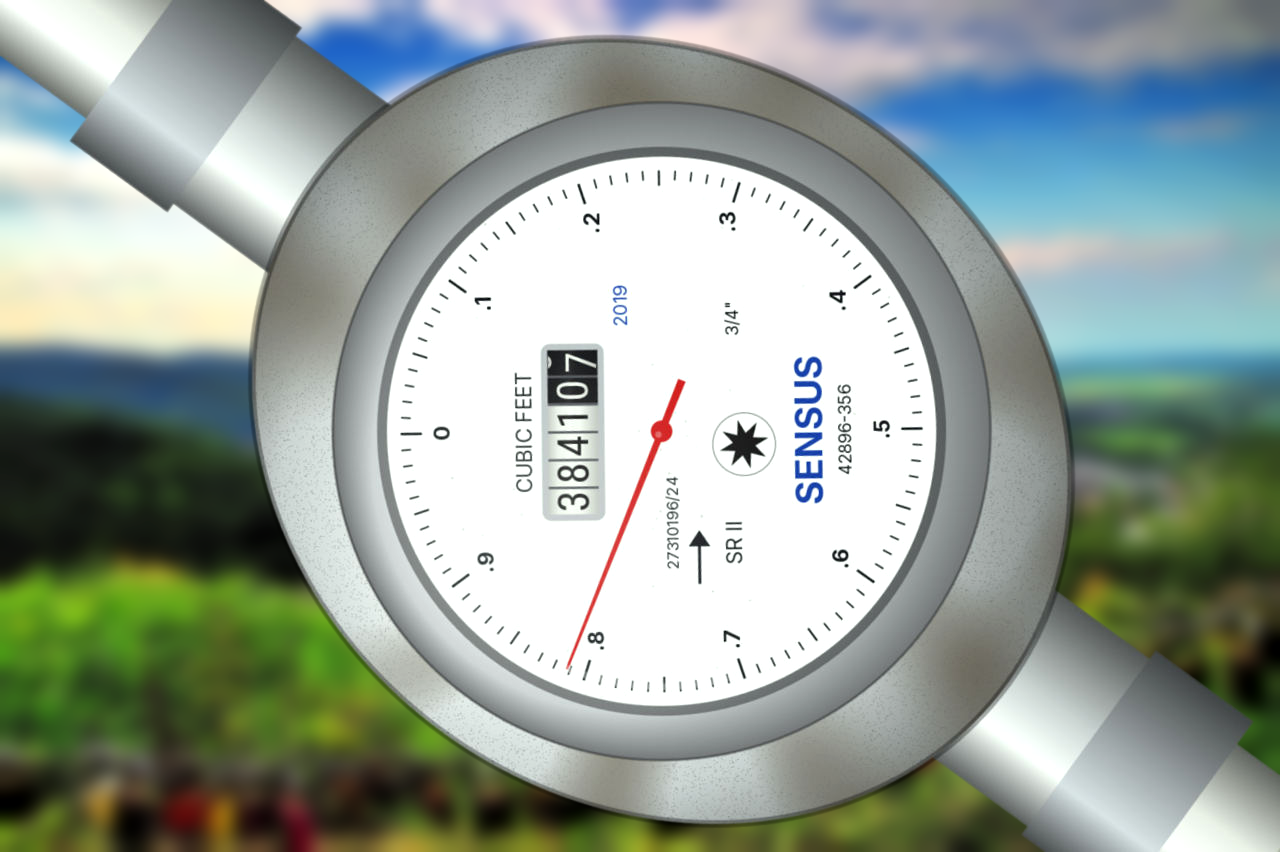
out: 384106.81 ft³
